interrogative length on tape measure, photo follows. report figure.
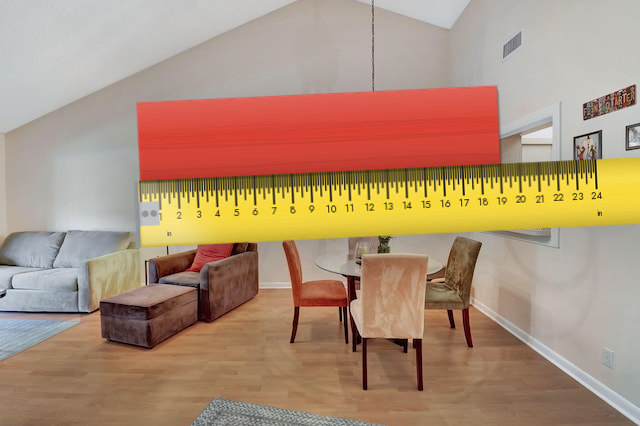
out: 19 in
